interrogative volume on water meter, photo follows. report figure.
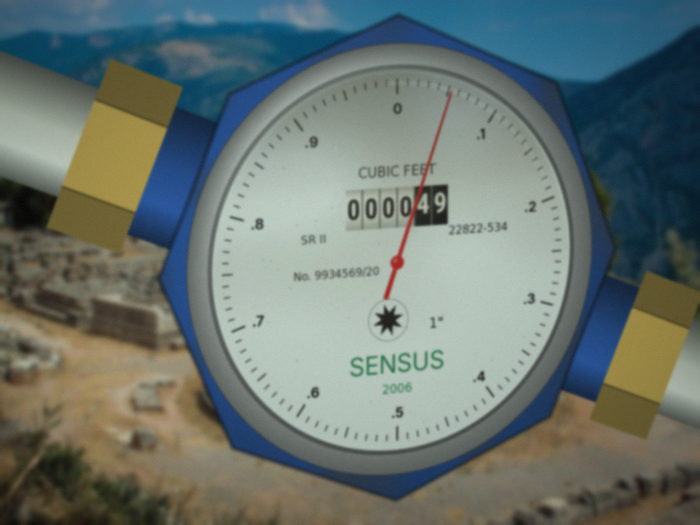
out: 49.05 ft³
